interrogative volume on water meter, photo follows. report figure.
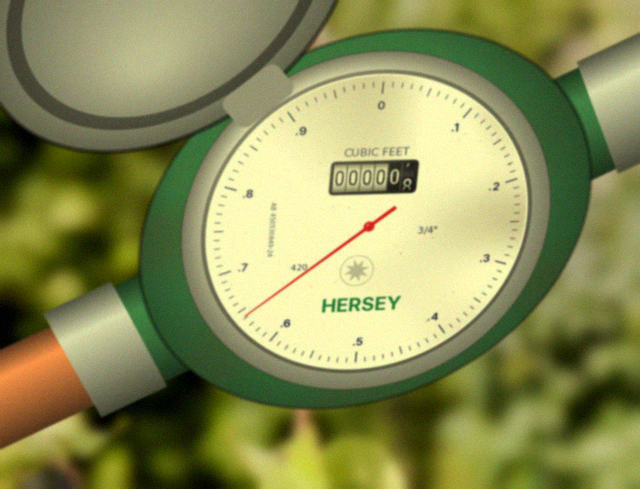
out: 7.64 ft³
